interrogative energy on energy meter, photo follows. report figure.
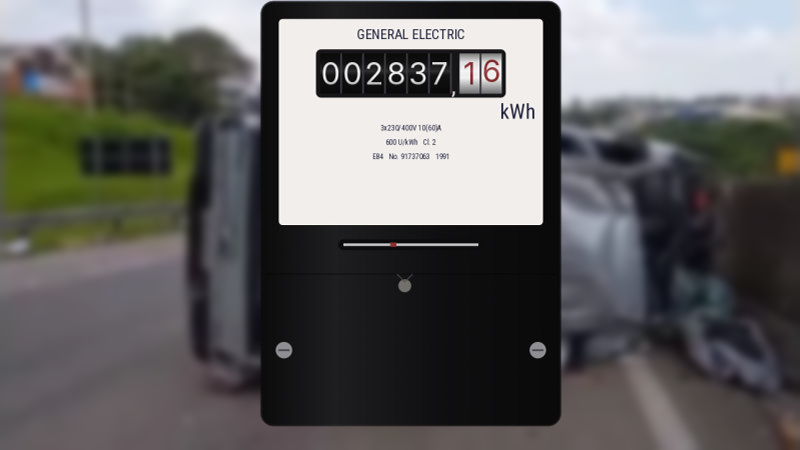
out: 2837.16 kWh
